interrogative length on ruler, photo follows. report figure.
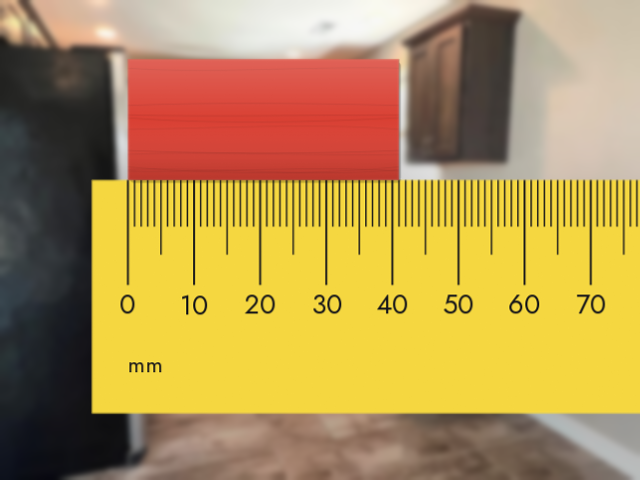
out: 41 mm
